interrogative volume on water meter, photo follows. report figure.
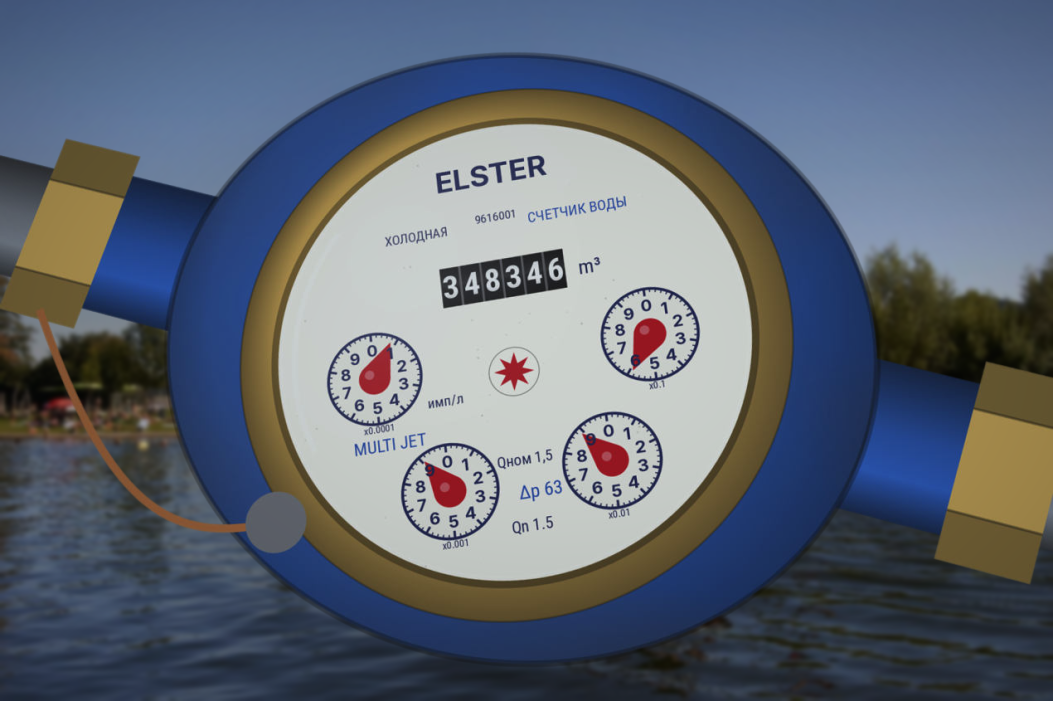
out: 348346.5890 m³
